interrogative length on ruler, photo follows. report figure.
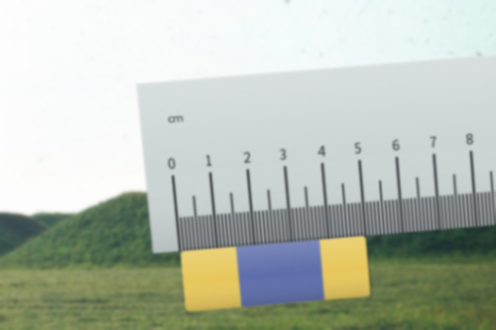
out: 5 cm
